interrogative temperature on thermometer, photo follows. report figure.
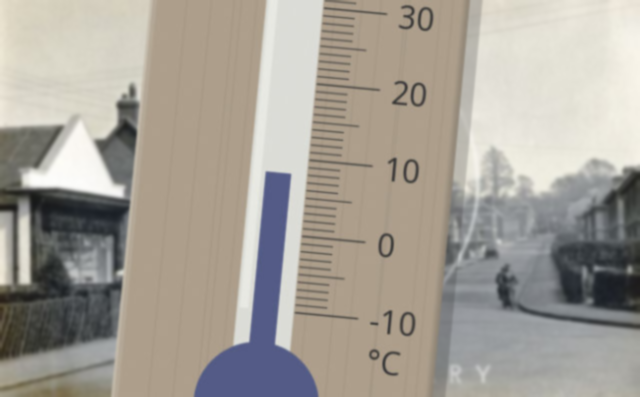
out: 8 °C
